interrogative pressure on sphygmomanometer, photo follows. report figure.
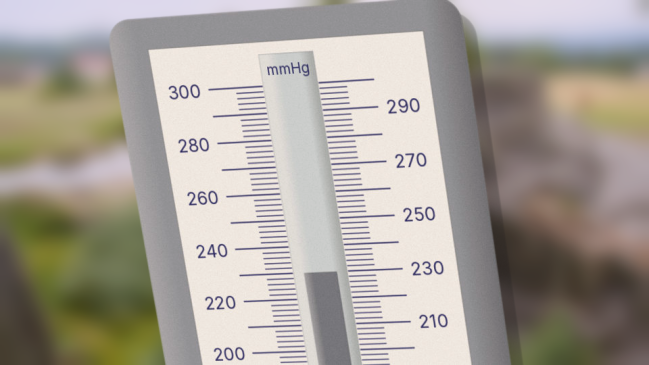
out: 230 mmHg
